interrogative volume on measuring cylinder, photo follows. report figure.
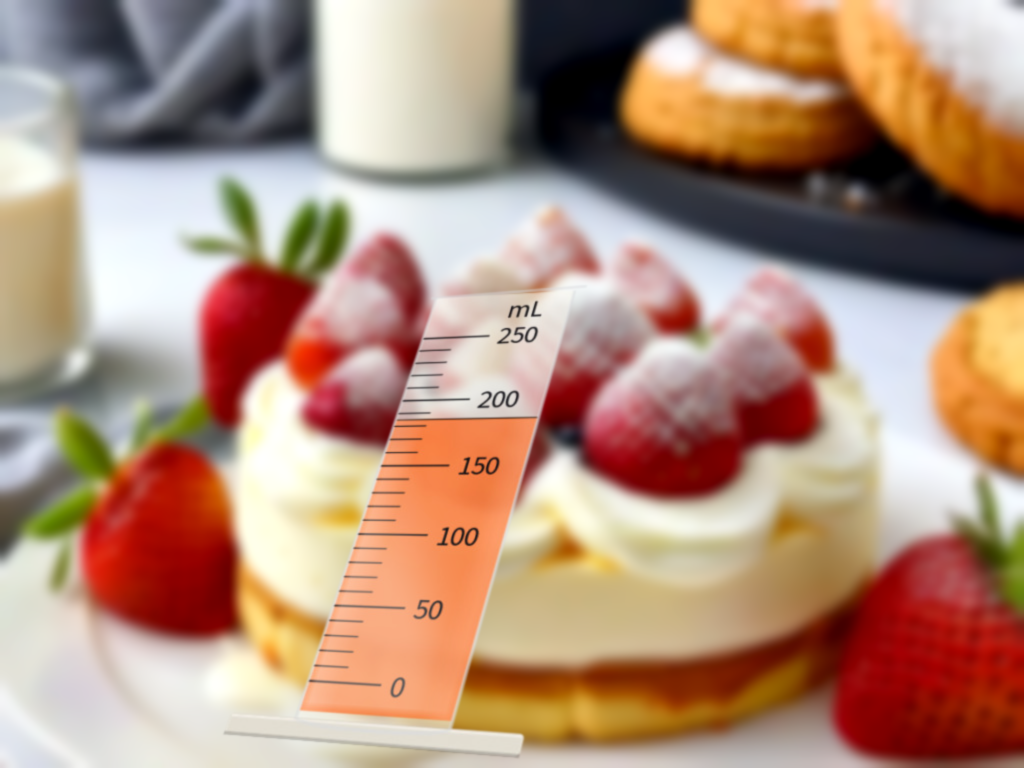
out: 185 mL
